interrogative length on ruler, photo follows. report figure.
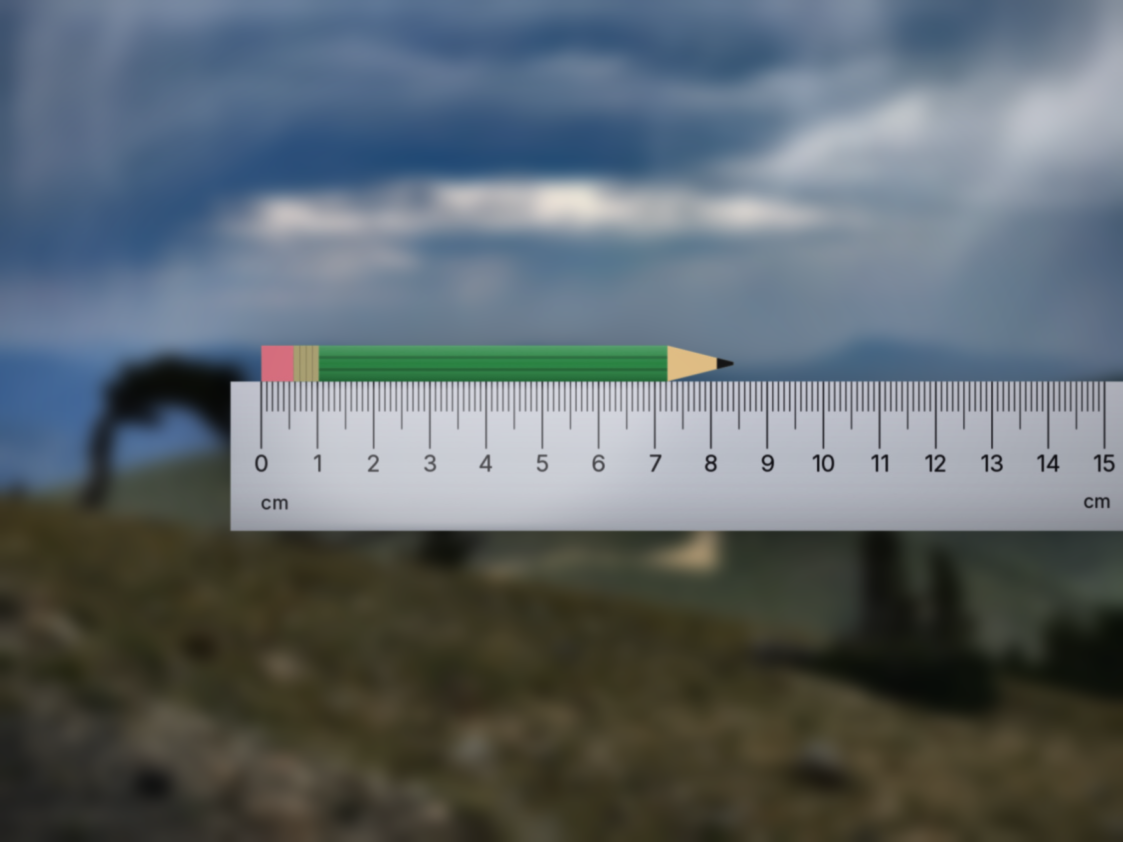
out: 8.4 cm
